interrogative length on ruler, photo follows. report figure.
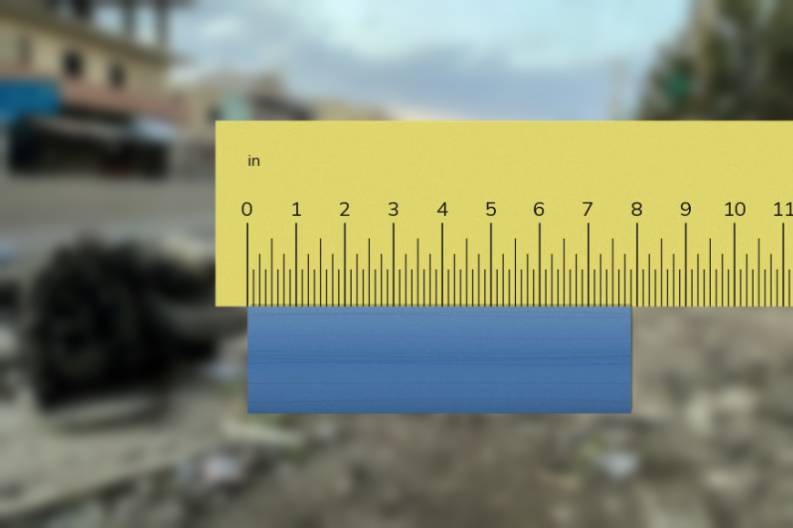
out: 7.875 in
